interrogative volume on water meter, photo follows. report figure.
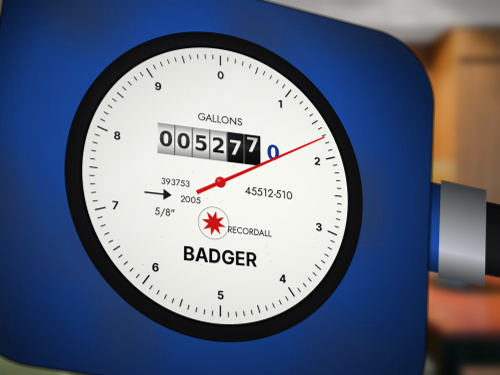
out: 52771.7 gal
